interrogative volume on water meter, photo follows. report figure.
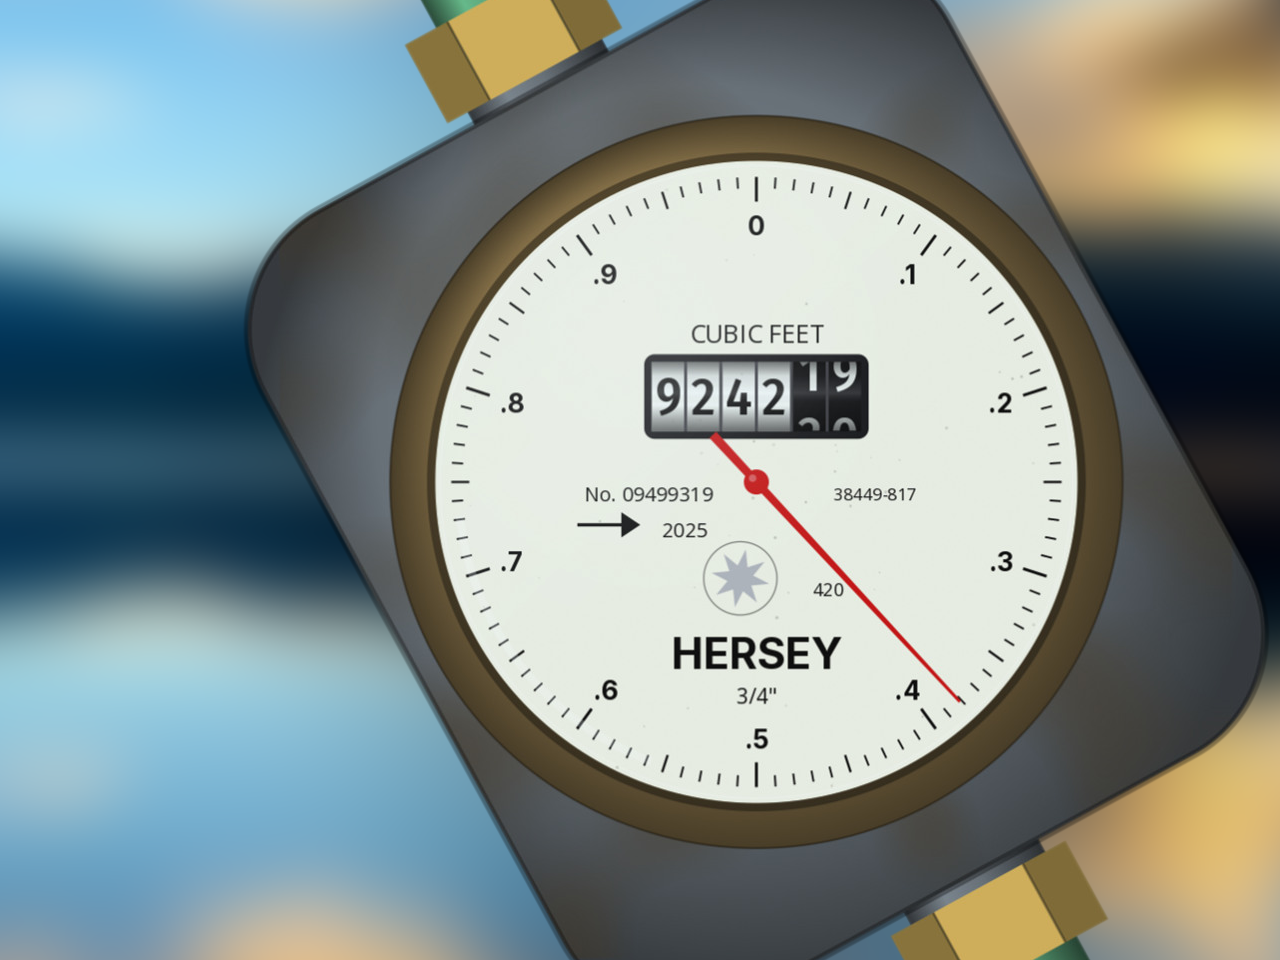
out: 924219.38 ft³
